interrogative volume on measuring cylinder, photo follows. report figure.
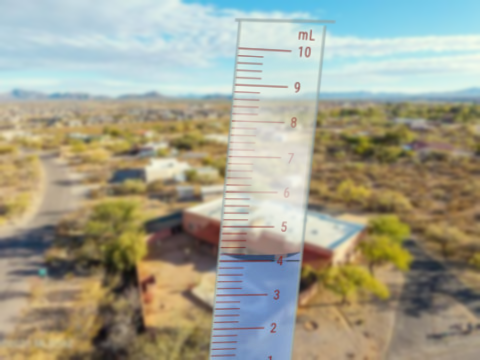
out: 4 mL
